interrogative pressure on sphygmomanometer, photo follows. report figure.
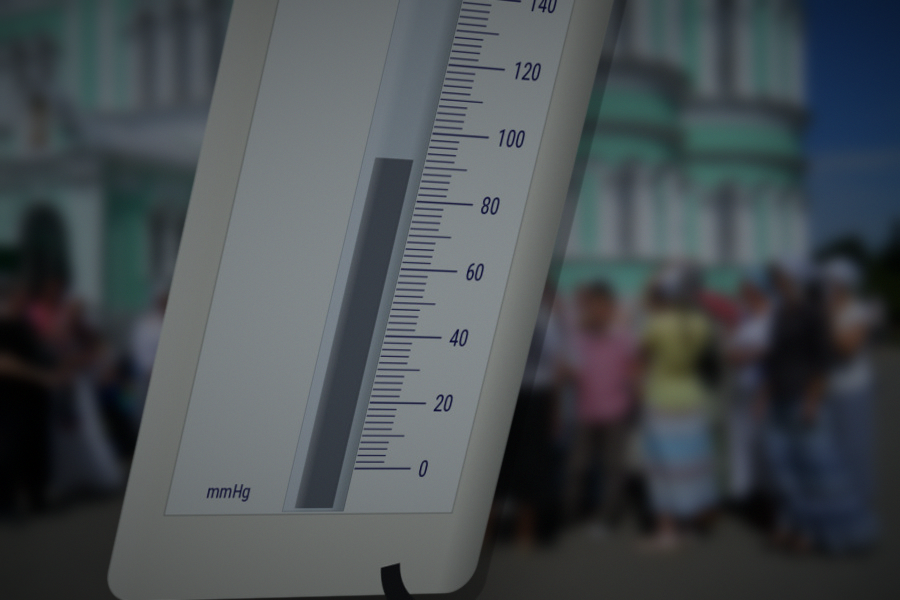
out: 92 mmHg
